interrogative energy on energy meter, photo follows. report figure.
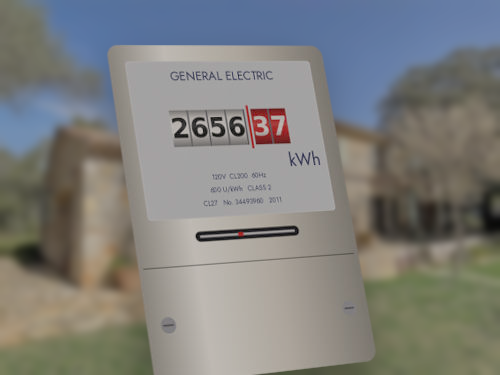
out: 2656.37 kWh
